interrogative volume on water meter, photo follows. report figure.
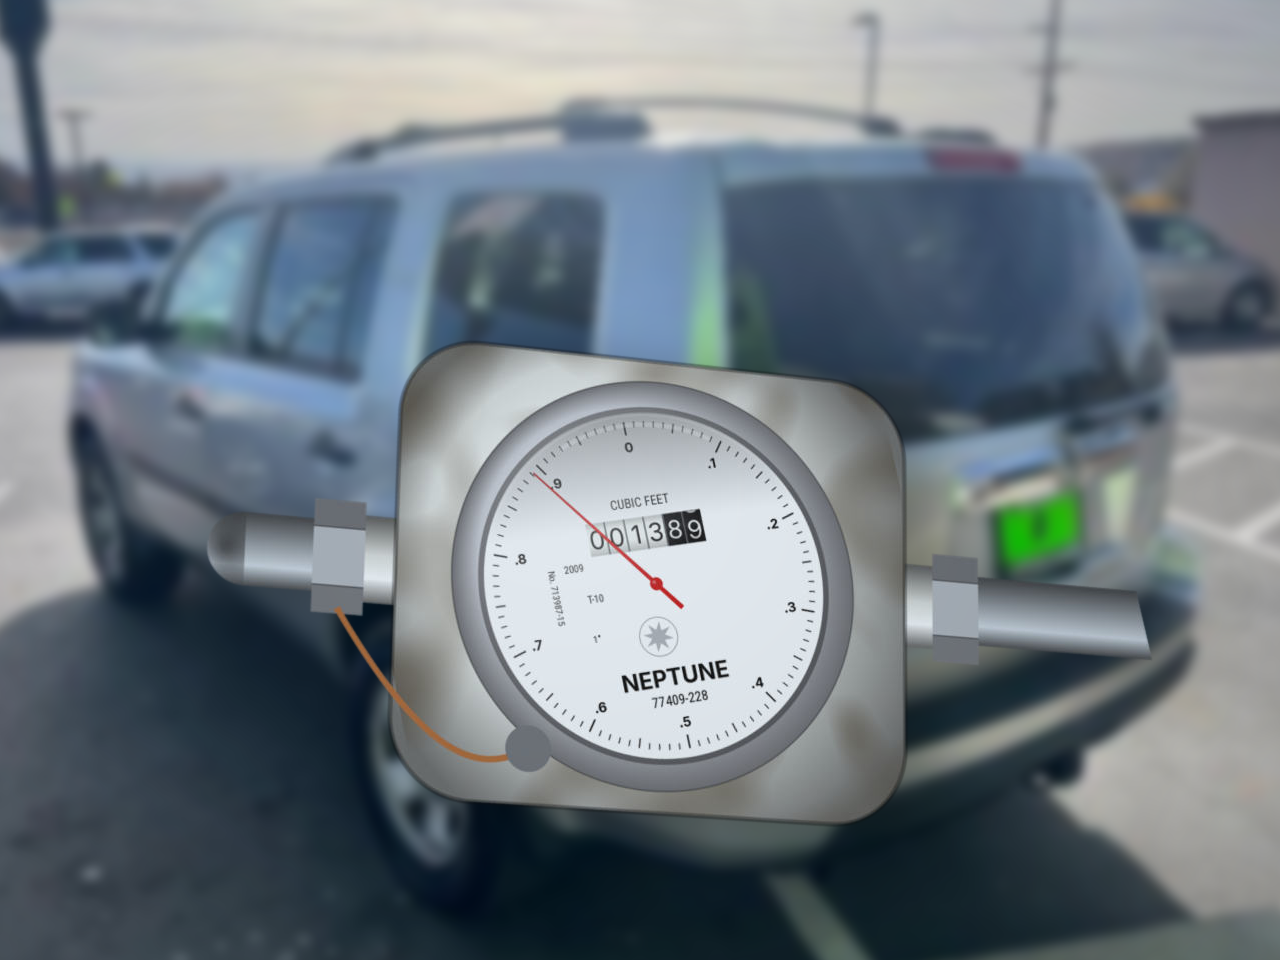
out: 1388.89 ft³
